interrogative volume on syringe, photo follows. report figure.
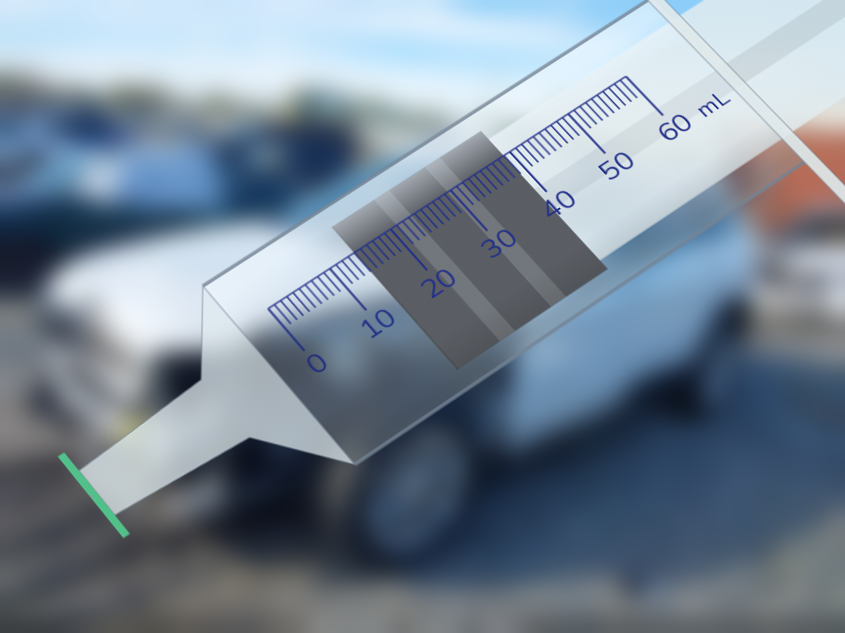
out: 14 mL
